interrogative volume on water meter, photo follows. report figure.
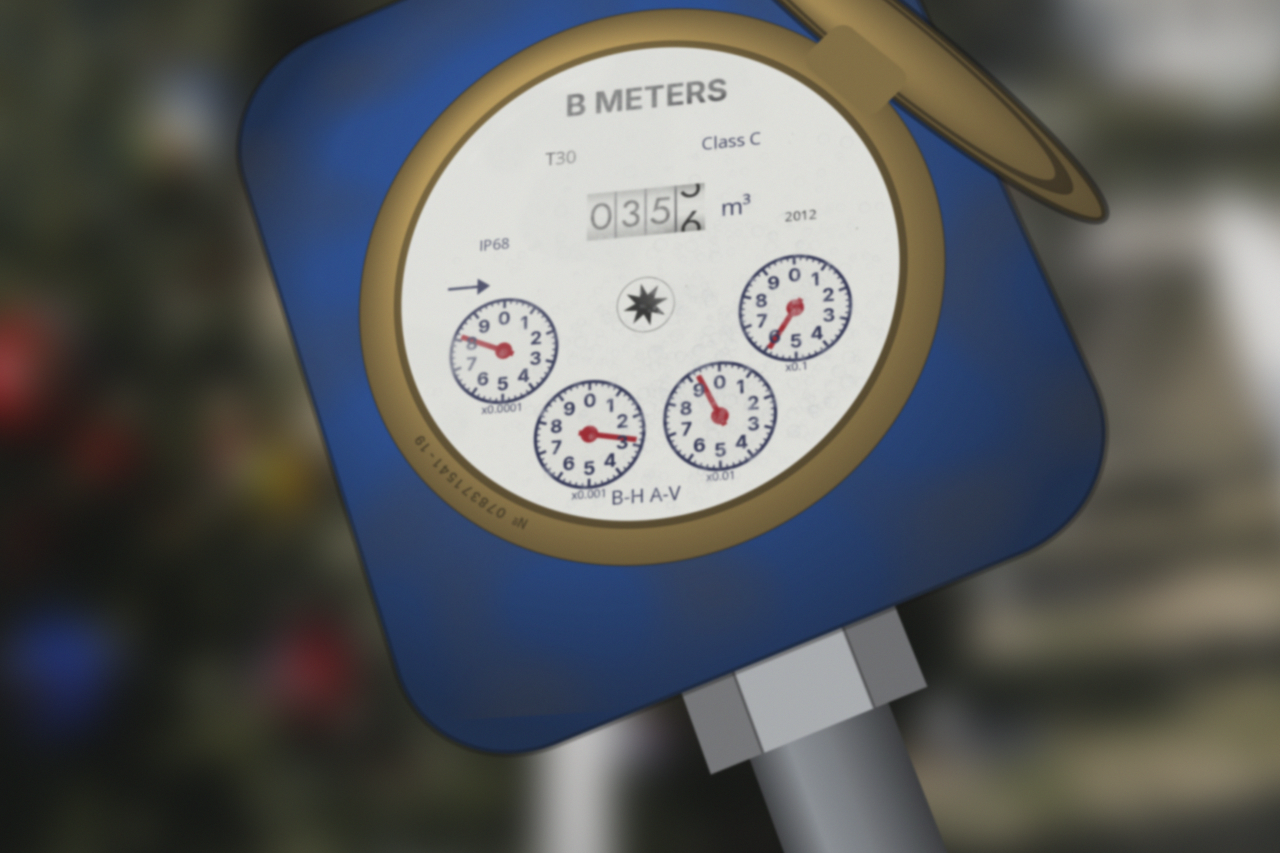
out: 355.5928 m³
